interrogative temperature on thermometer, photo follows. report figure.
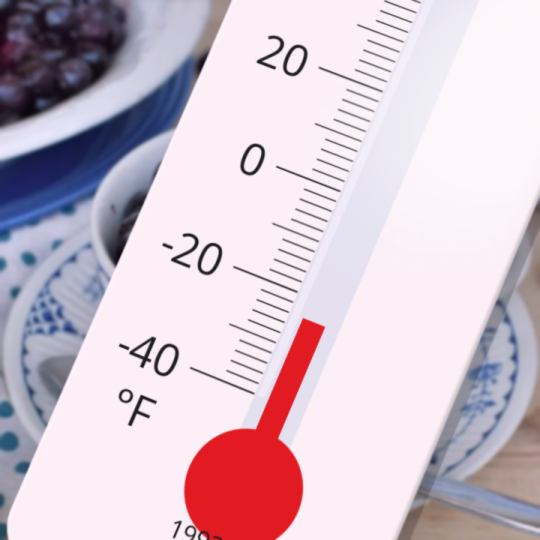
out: -24 °F
